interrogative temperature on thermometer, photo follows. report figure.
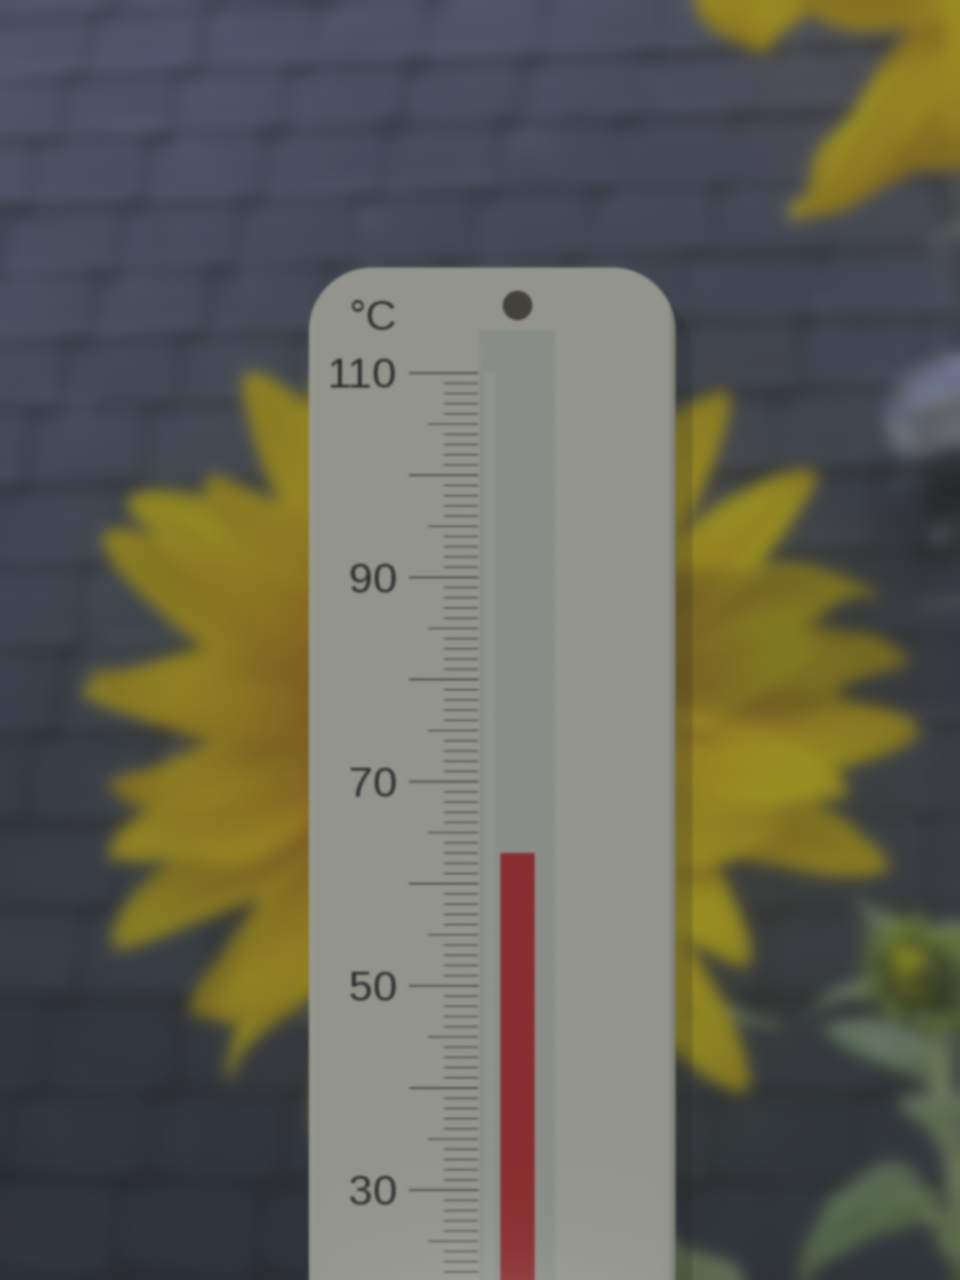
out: 63 °C
